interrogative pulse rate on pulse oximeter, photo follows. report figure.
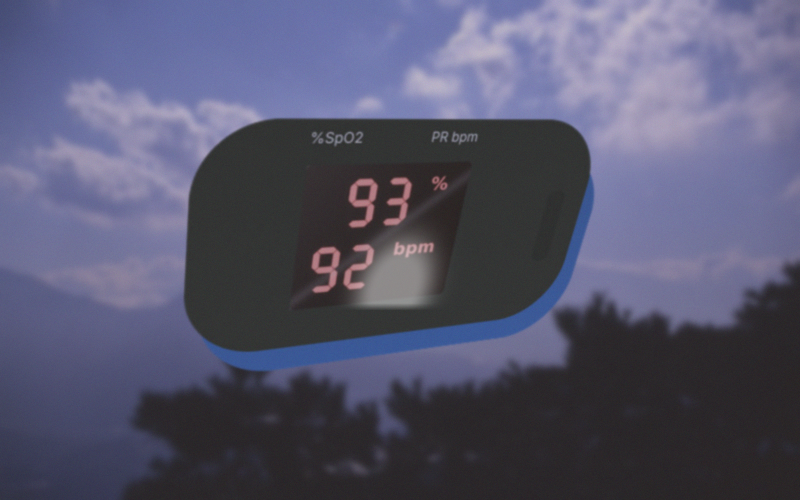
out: 92 bpm
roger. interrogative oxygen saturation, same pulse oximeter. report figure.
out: 93 %
